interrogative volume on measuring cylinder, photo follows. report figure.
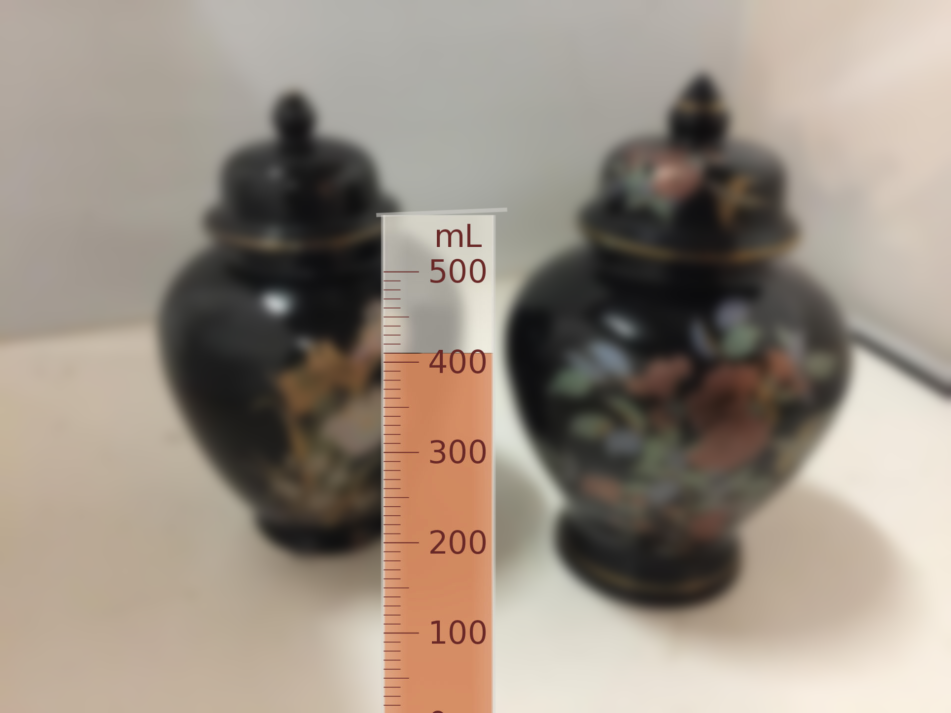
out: 410 mL
